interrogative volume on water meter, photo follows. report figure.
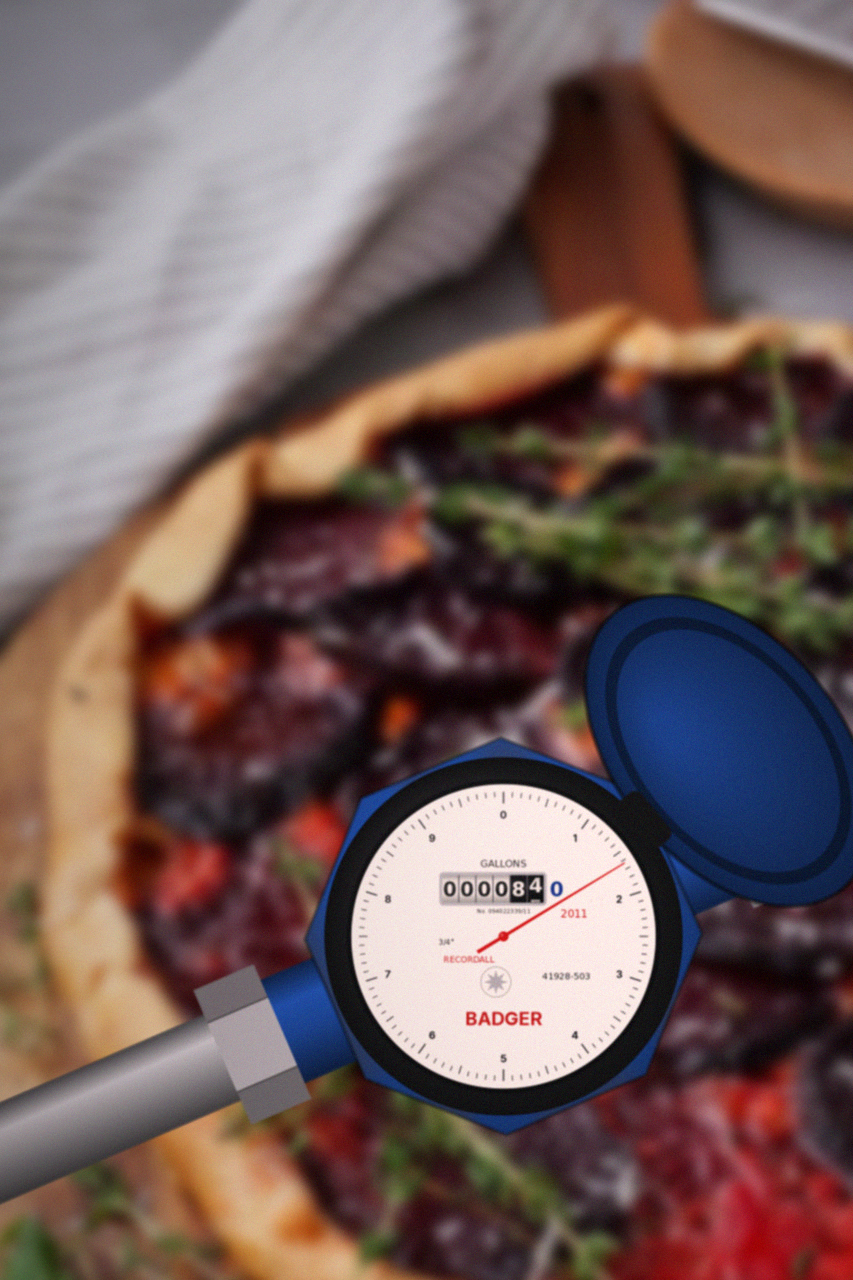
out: 841.6 gal
